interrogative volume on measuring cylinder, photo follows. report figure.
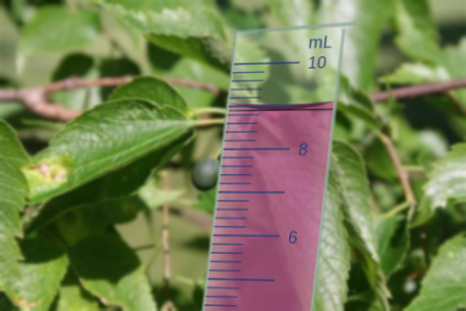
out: 8.9 mL
